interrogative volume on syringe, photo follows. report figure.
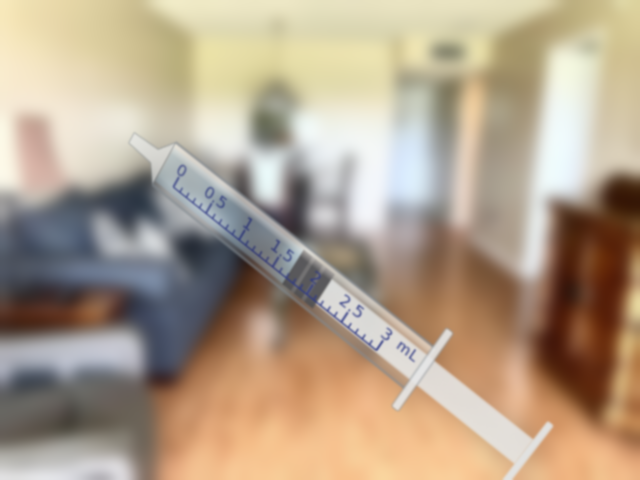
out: 1.7 mL
